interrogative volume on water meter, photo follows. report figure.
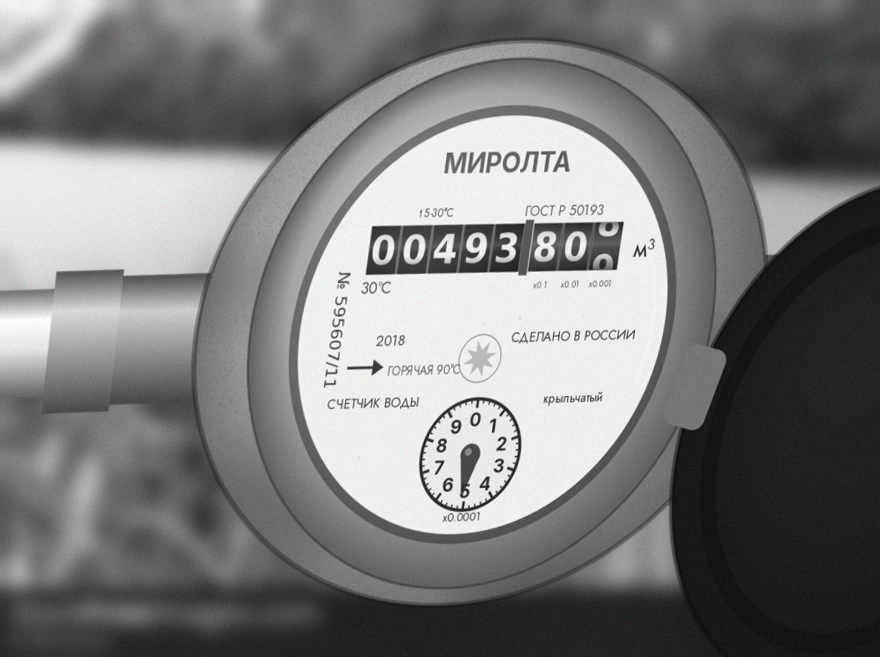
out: 493.8085 m³
